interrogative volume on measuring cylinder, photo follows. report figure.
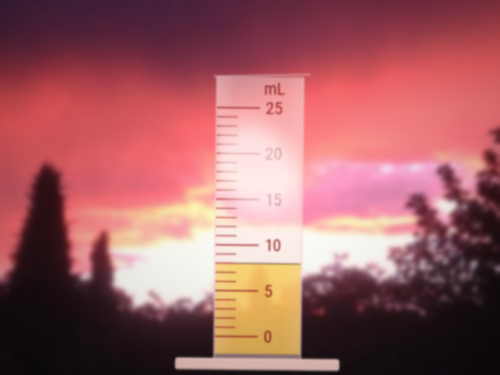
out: 8 mL
